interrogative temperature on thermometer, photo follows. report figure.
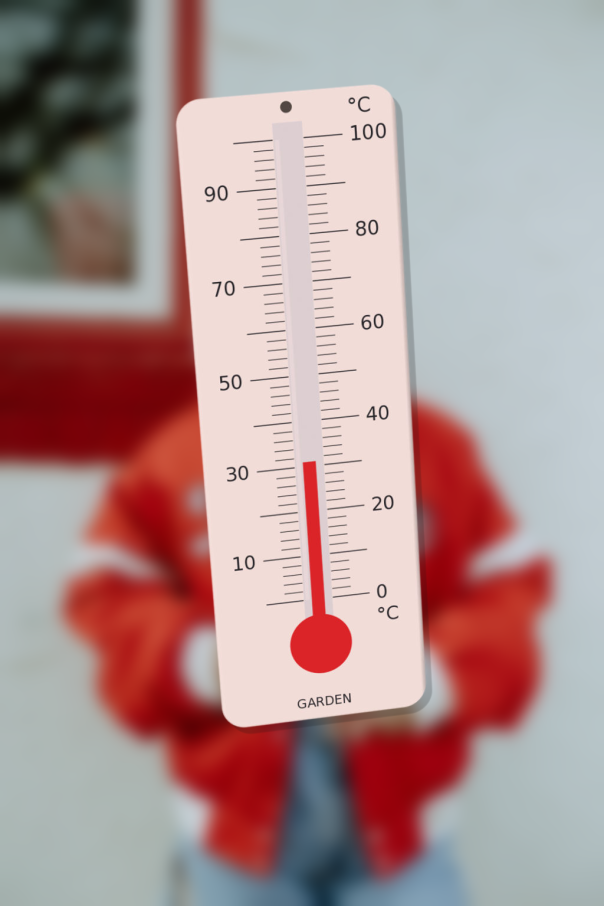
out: 31 °C
